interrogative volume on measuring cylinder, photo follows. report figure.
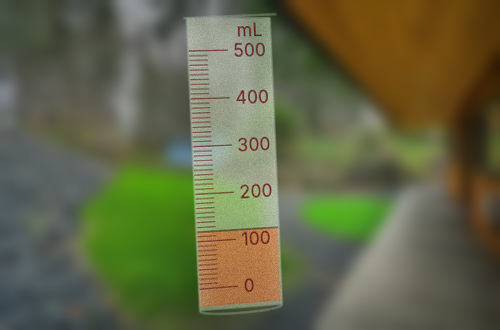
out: 120 mL
